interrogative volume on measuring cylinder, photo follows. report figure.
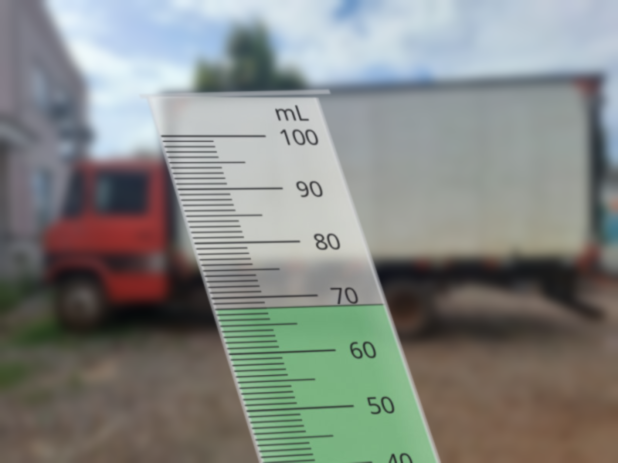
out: 68 mL
